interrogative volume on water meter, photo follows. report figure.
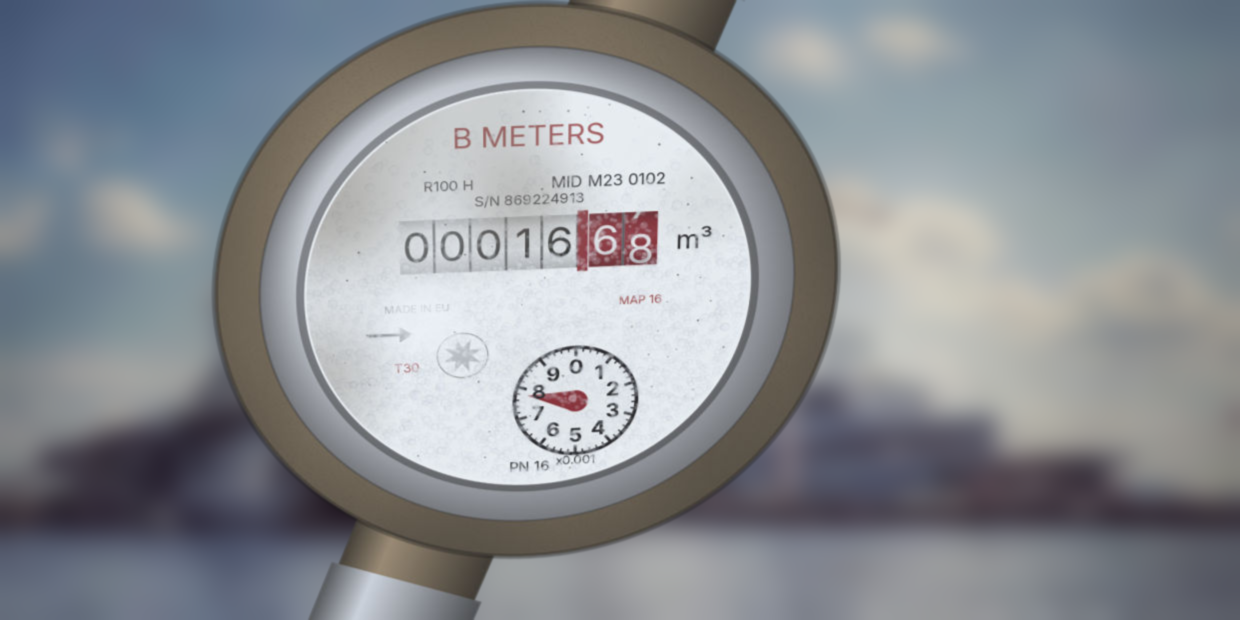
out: 16.677 m³
